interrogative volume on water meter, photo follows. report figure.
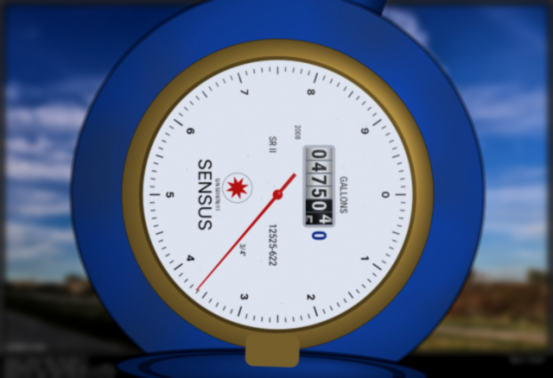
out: 475043.6 gal
